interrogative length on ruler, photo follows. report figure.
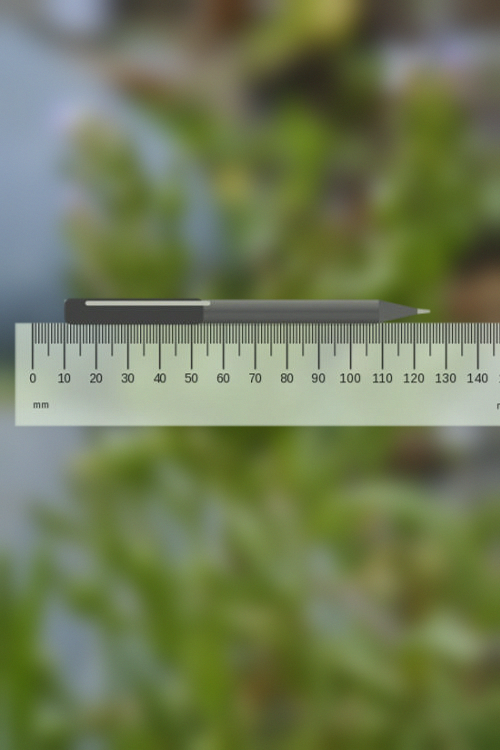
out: 115 mm
